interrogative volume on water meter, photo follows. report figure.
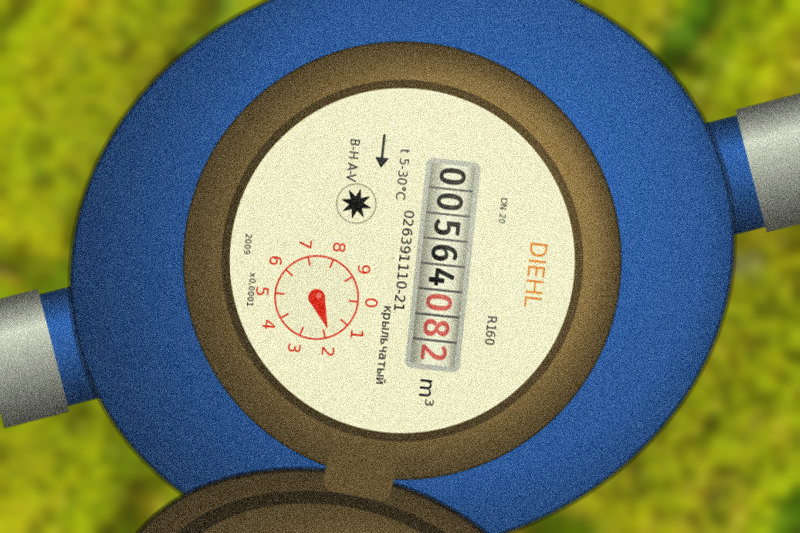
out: 564.0821 m³
